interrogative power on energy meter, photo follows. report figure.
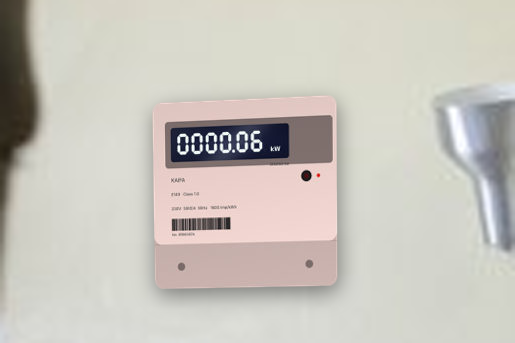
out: 0.06 kW
